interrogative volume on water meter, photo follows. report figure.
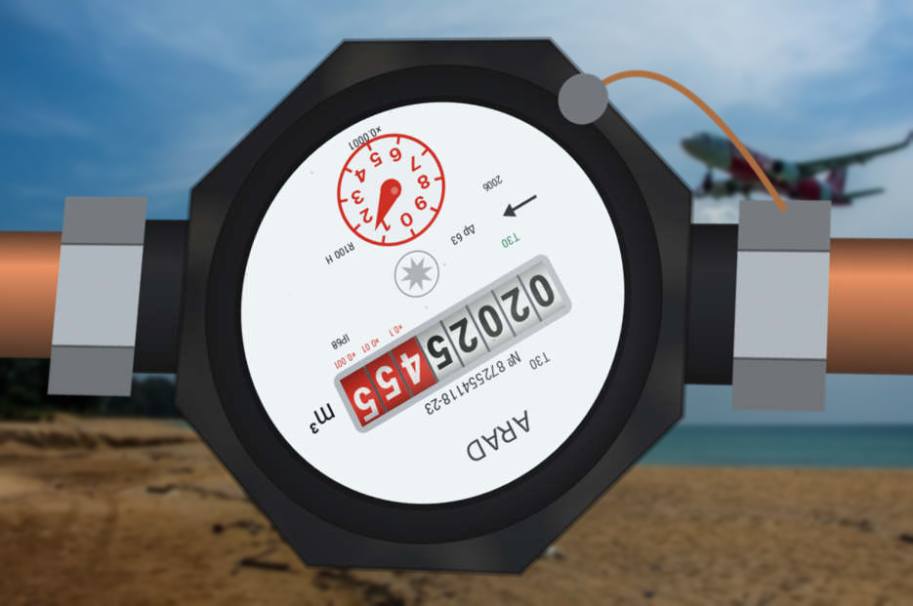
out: 2025.4551 m³
